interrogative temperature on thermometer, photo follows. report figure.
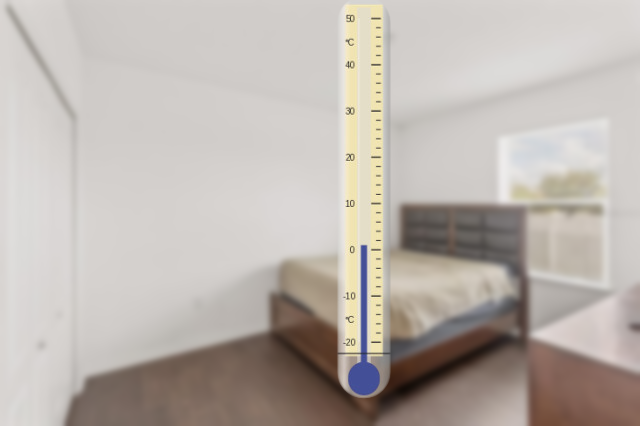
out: 1 °C
